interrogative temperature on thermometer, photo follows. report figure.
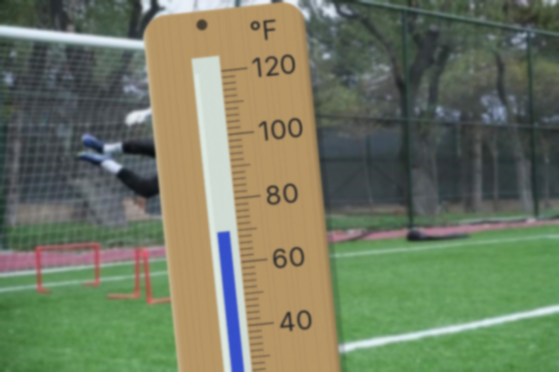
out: 70 °F
